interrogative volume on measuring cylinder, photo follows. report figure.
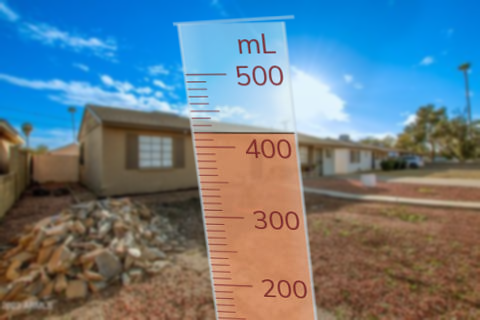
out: 420 mL
